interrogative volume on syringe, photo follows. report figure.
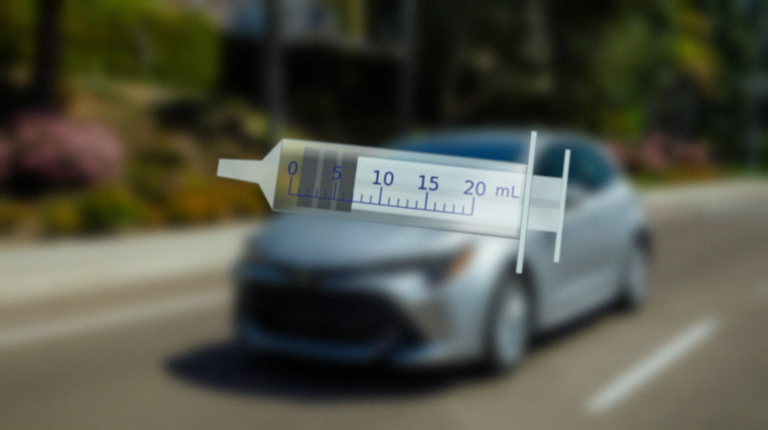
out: 1 mL
